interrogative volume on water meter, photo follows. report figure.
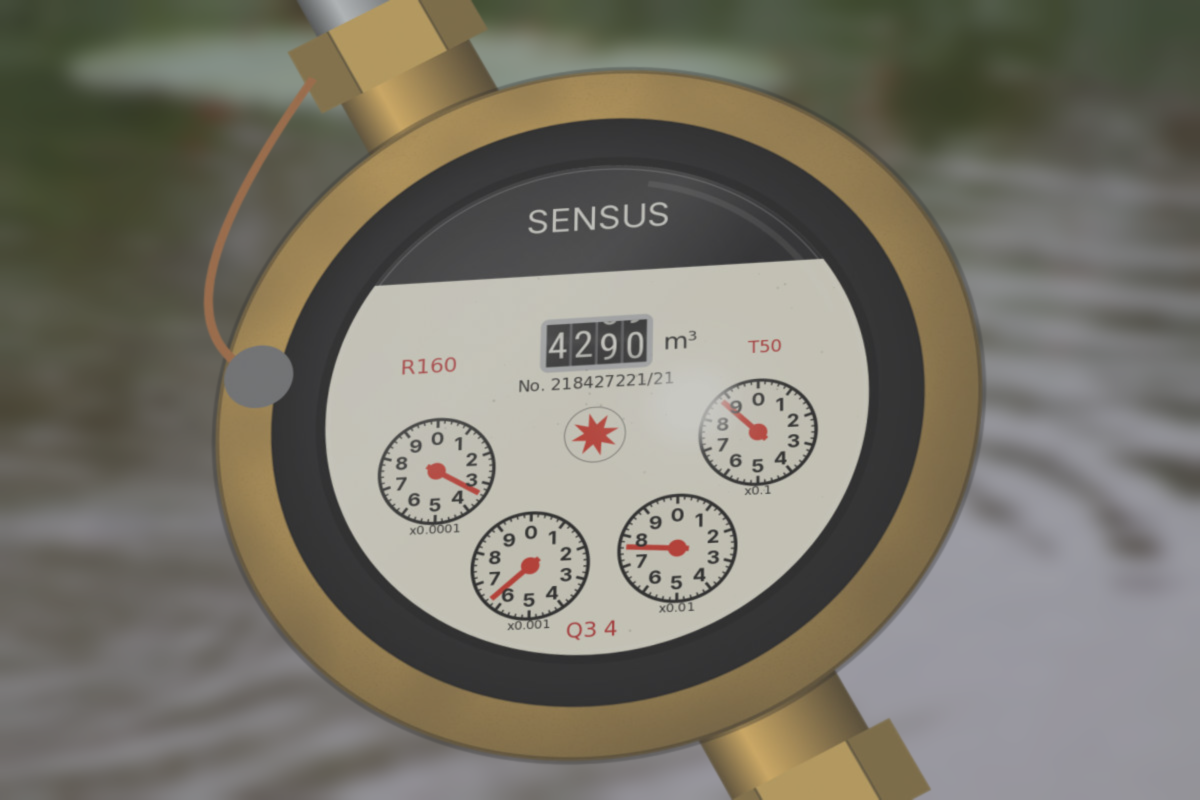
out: 4289.8763 m³
